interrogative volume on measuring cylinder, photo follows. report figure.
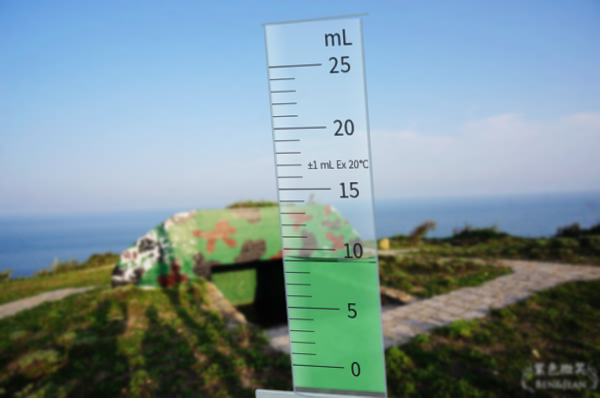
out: 9 mL
